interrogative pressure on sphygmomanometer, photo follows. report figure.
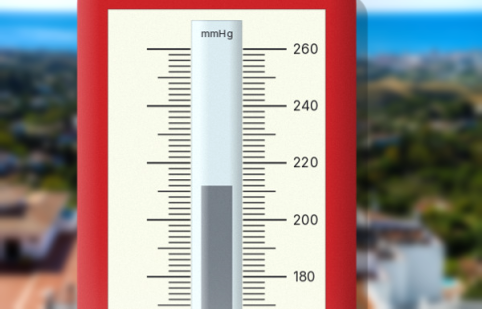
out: 212 mmHg
